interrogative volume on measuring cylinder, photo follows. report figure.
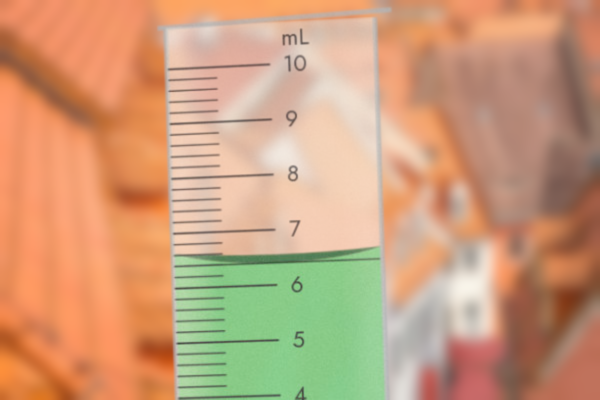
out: 6.4 mL
